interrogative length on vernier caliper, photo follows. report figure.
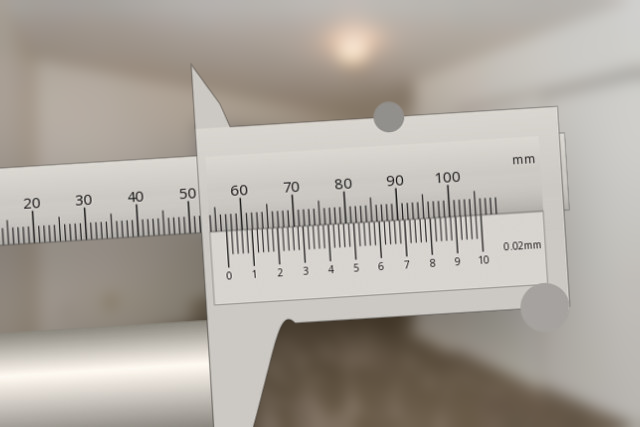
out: 57.0 mm
